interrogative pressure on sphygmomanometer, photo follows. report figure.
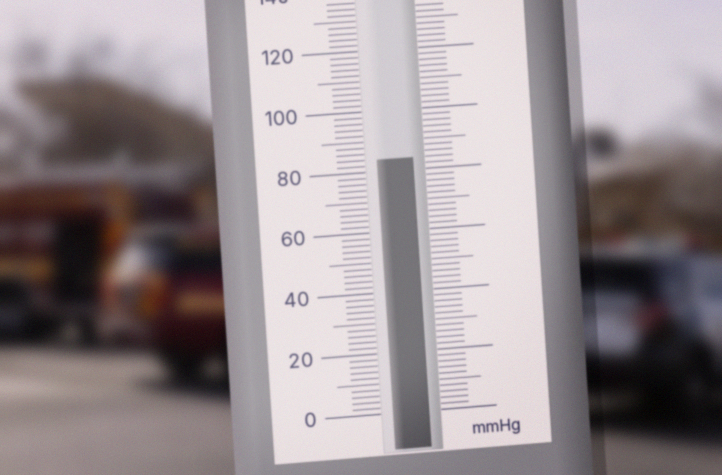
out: 84 mmHg
